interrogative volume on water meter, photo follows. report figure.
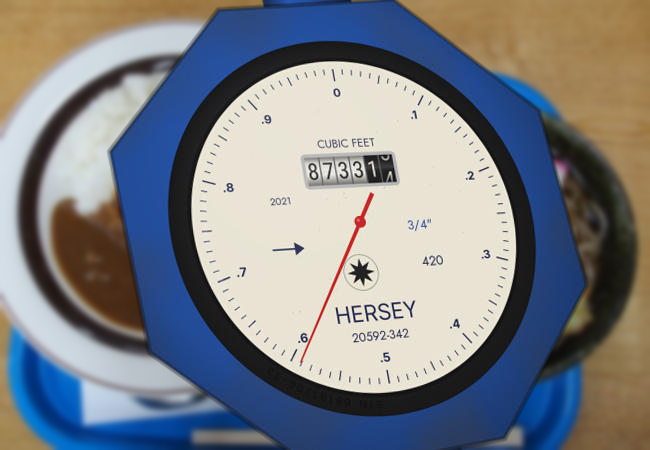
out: 873313.59 ft³
